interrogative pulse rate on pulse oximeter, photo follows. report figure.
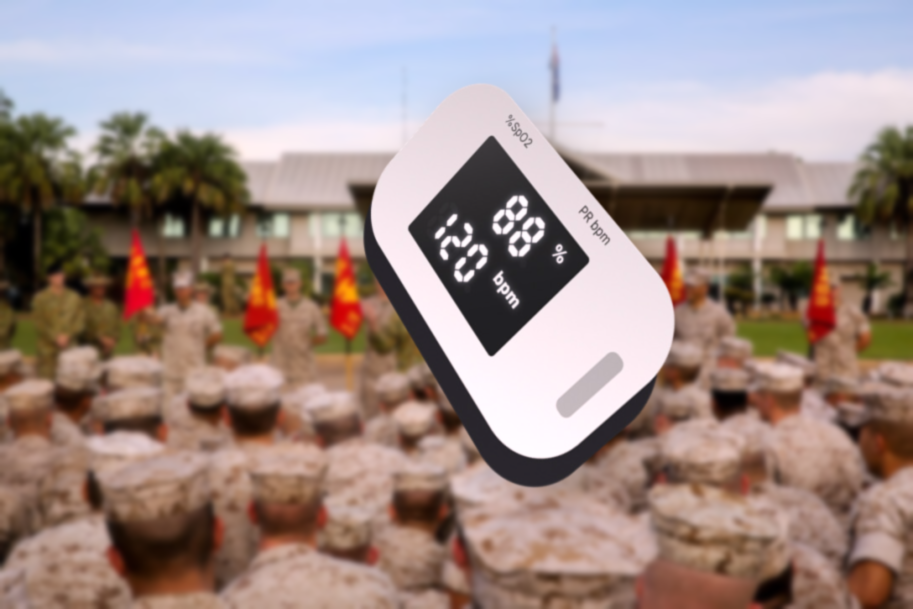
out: 120 bpm
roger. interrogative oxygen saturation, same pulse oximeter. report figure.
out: 88 %
